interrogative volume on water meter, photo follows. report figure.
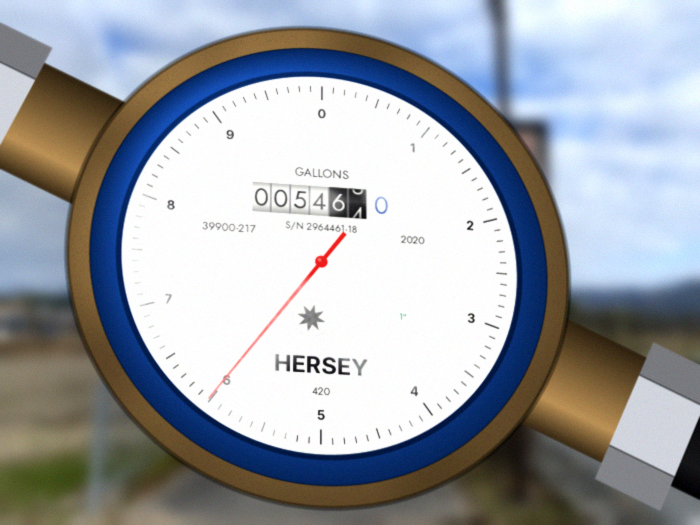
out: 54636.0 gal
